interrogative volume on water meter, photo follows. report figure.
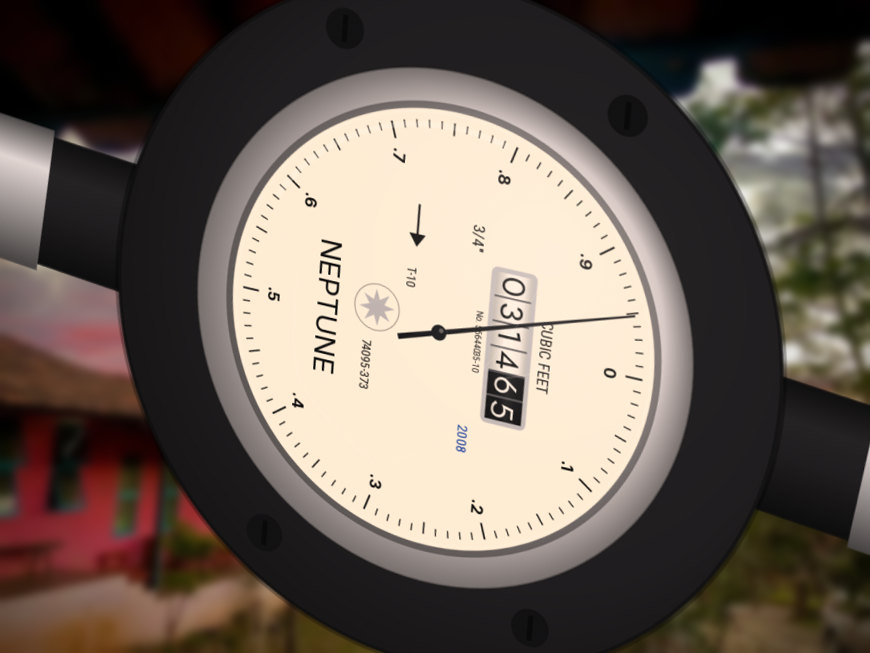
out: 31464.95 ft³
